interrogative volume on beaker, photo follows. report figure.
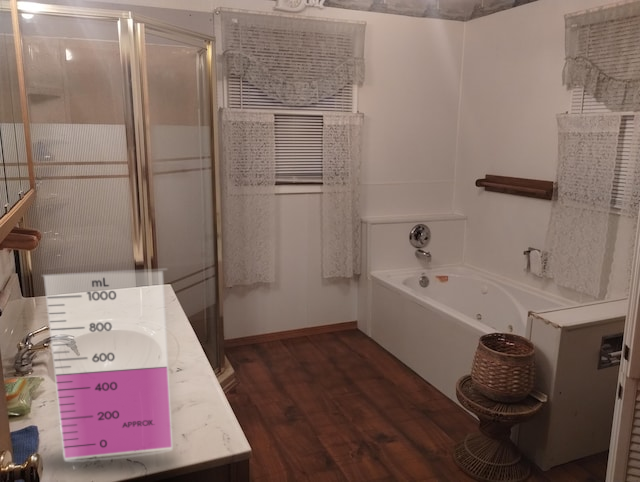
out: 500 mL
